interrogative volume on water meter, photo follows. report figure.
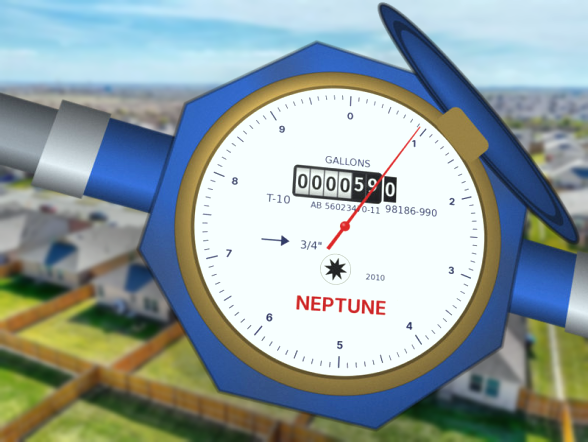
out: 590.9 gal
